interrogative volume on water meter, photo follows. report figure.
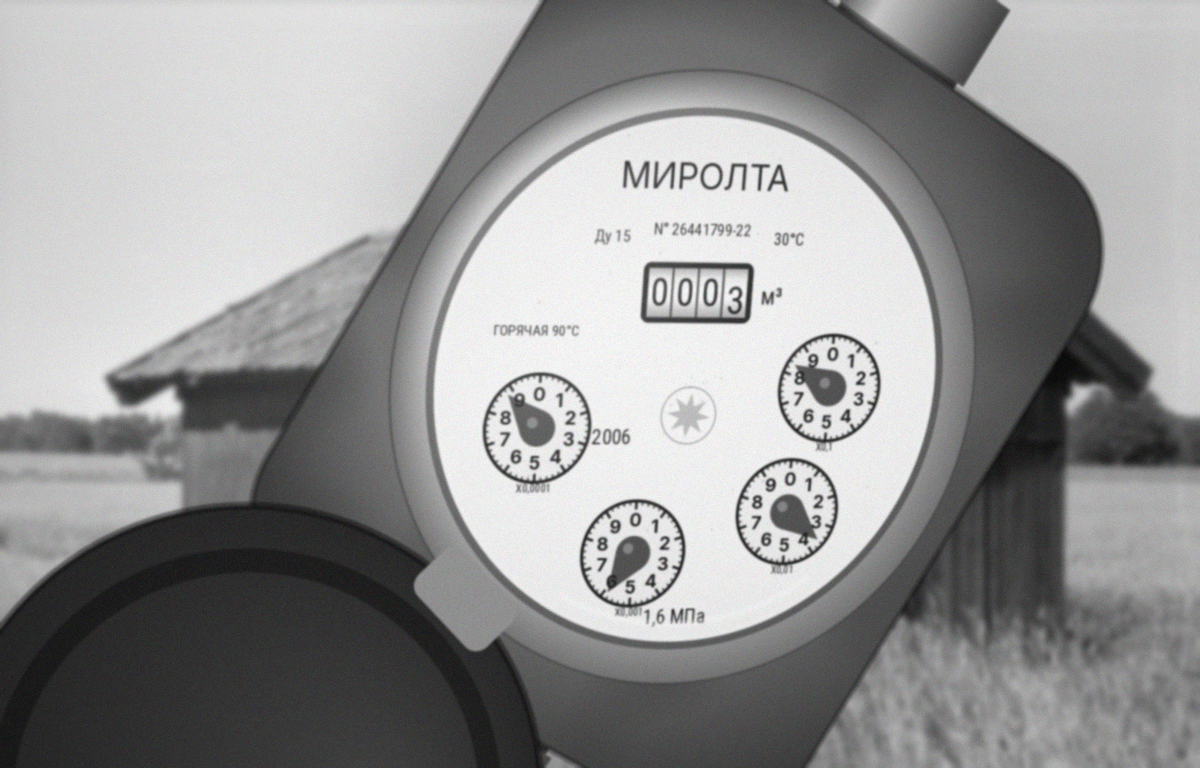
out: 2.8358 m³
